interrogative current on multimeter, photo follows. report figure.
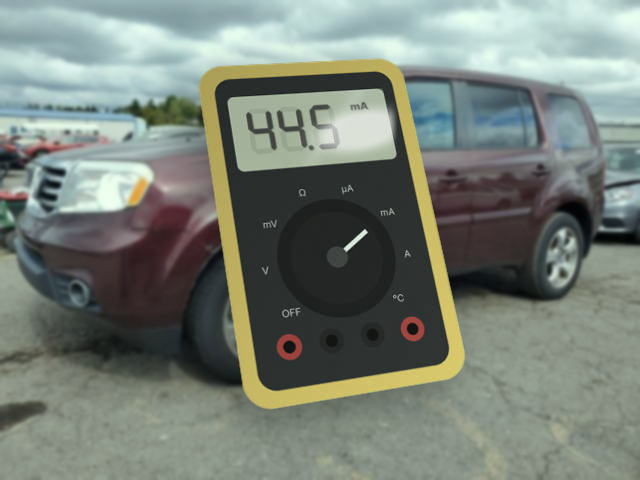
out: 44.5 mA
